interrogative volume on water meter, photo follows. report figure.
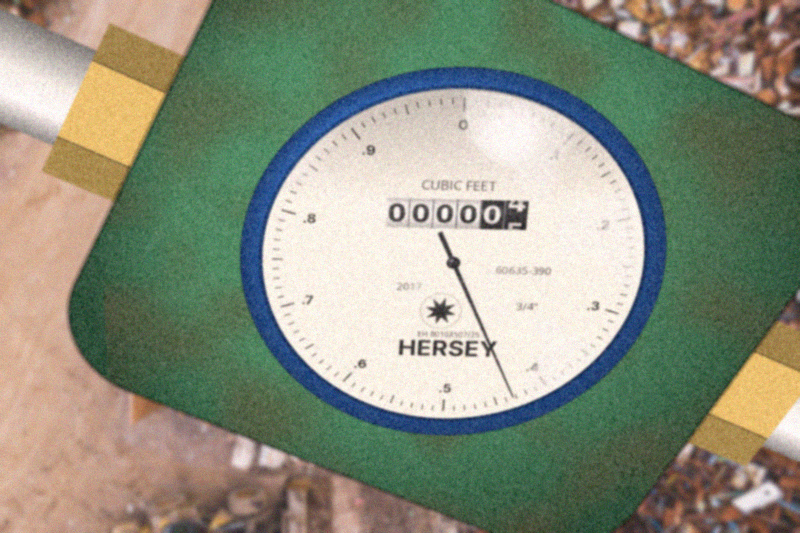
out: 4.43 ft³
